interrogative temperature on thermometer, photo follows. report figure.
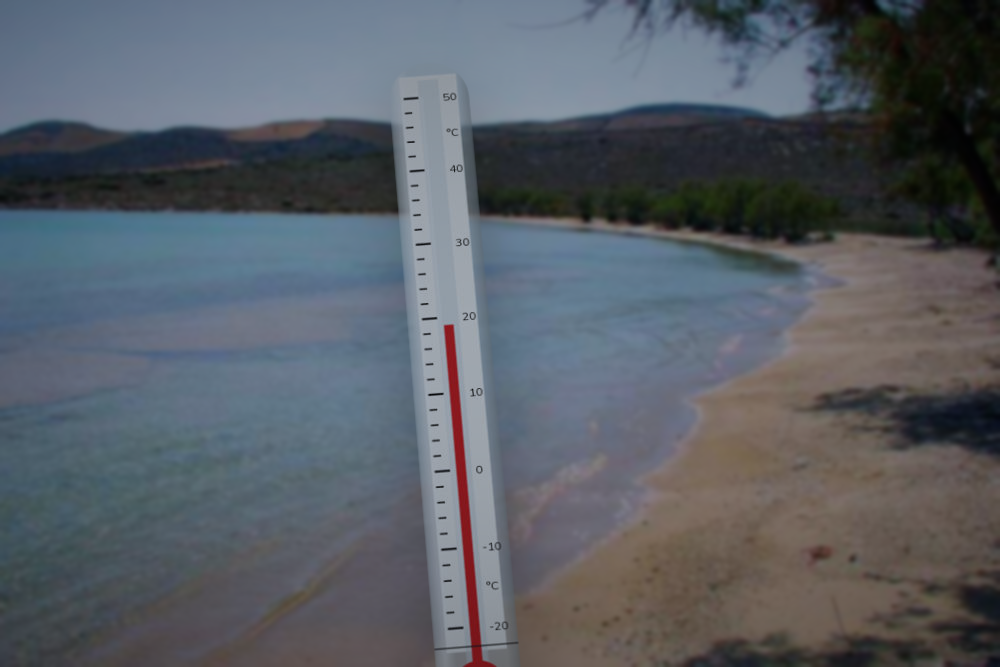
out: 19 °C
